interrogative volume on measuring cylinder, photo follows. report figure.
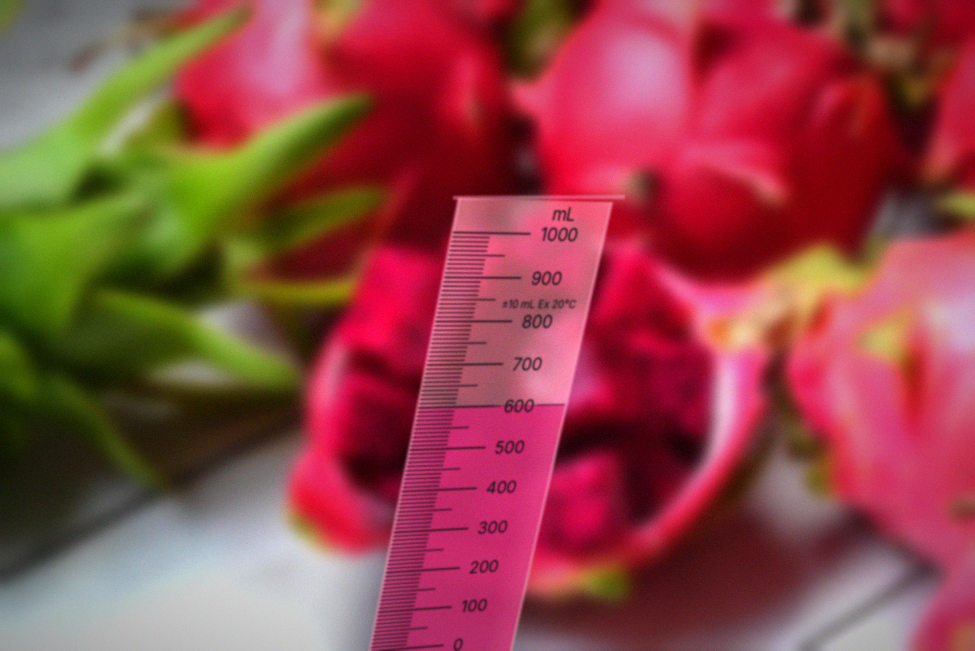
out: 600 mL
